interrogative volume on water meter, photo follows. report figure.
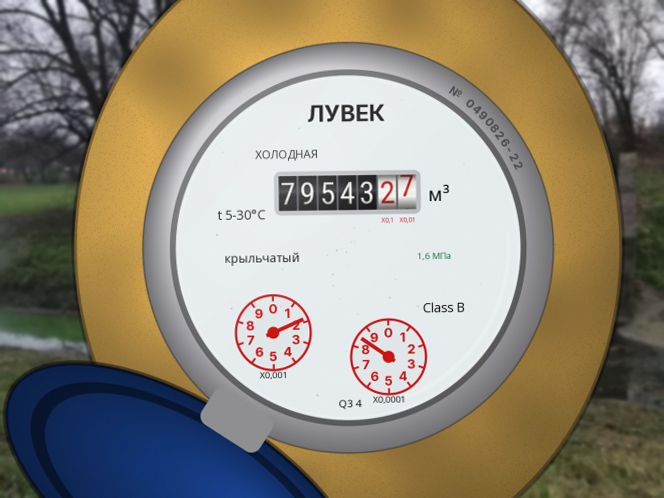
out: 79543.2718 m³
